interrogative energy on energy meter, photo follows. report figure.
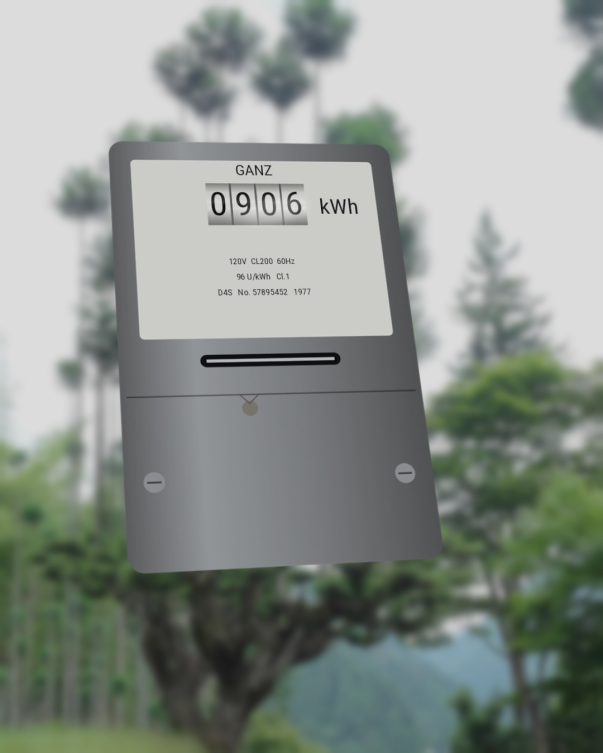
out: 906 kWh
